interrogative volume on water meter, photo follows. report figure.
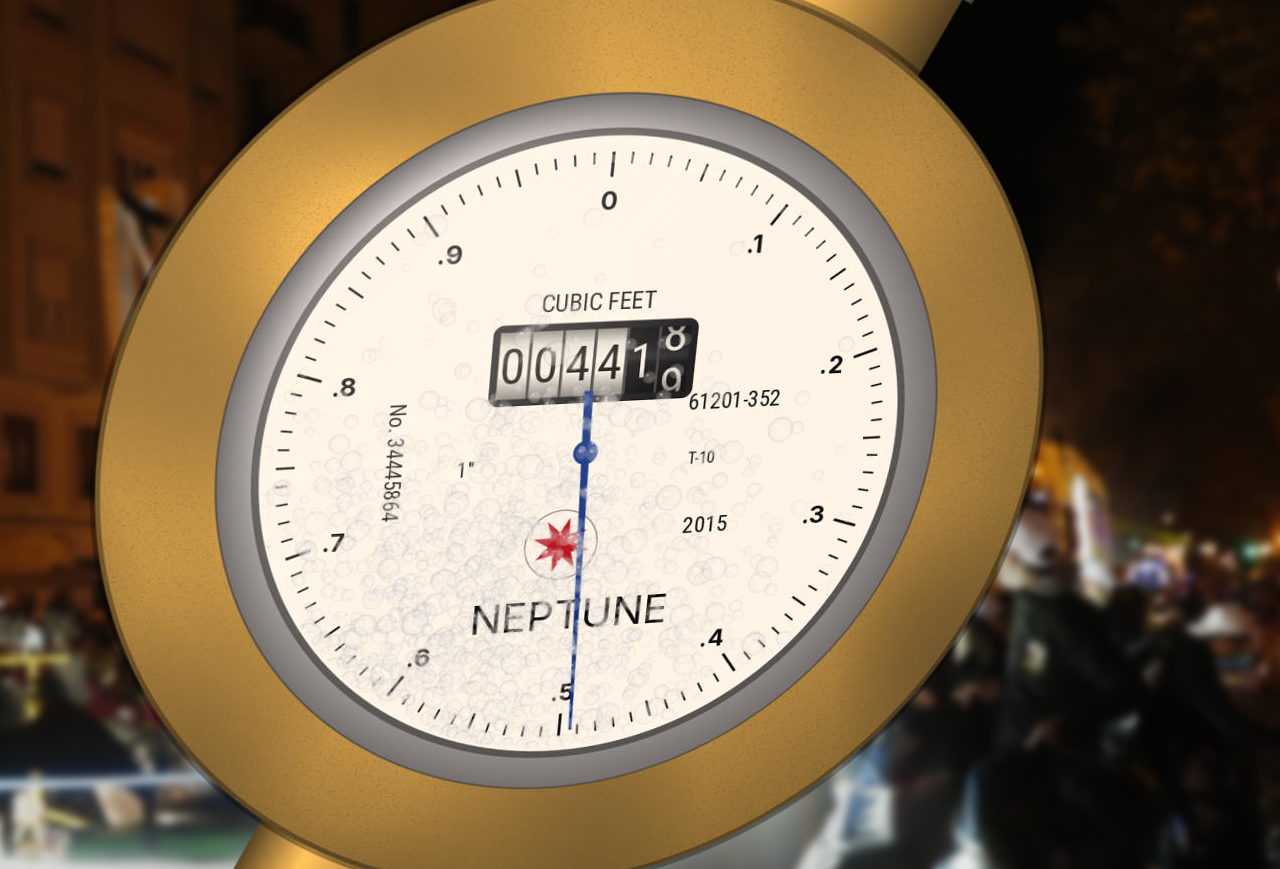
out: 4418.49 ft³
